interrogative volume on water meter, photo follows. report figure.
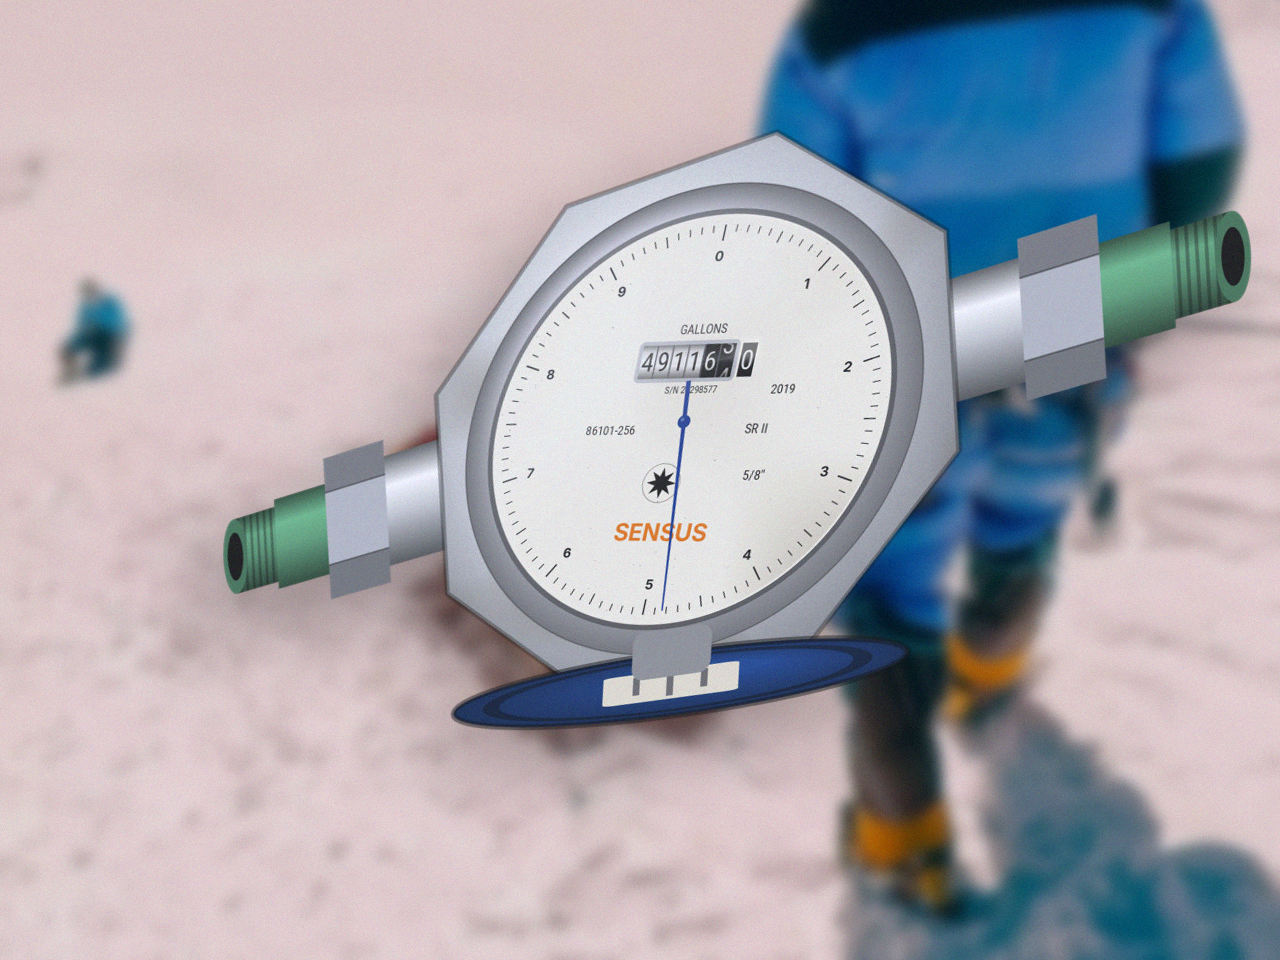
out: 4911634.8 gal
